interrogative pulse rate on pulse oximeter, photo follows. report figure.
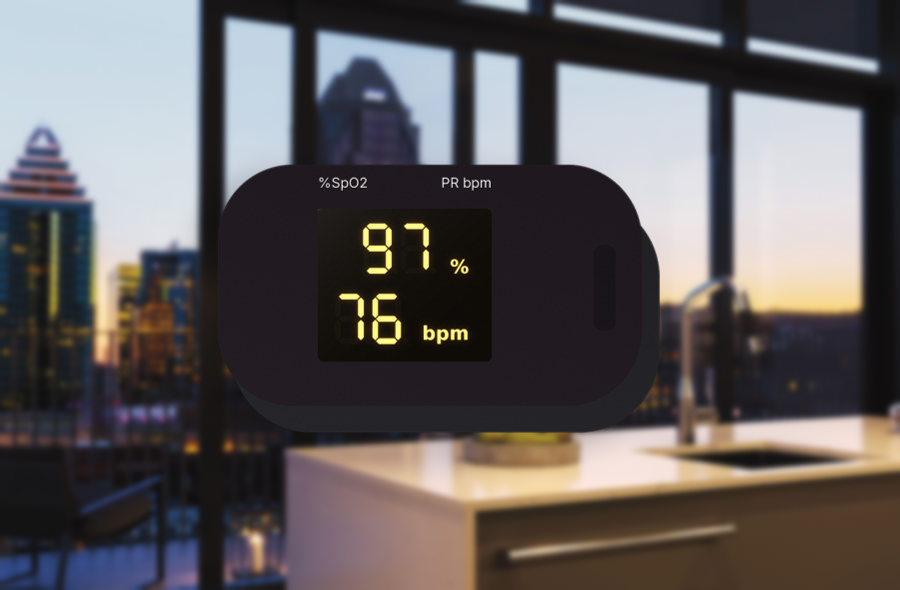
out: 76 bpm
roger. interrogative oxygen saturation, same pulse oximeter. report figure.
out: 97 %
